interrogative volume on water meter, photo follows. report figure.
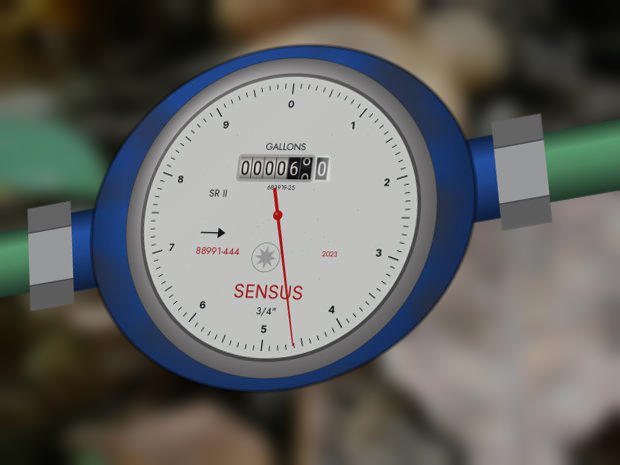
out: 684.6 gal
